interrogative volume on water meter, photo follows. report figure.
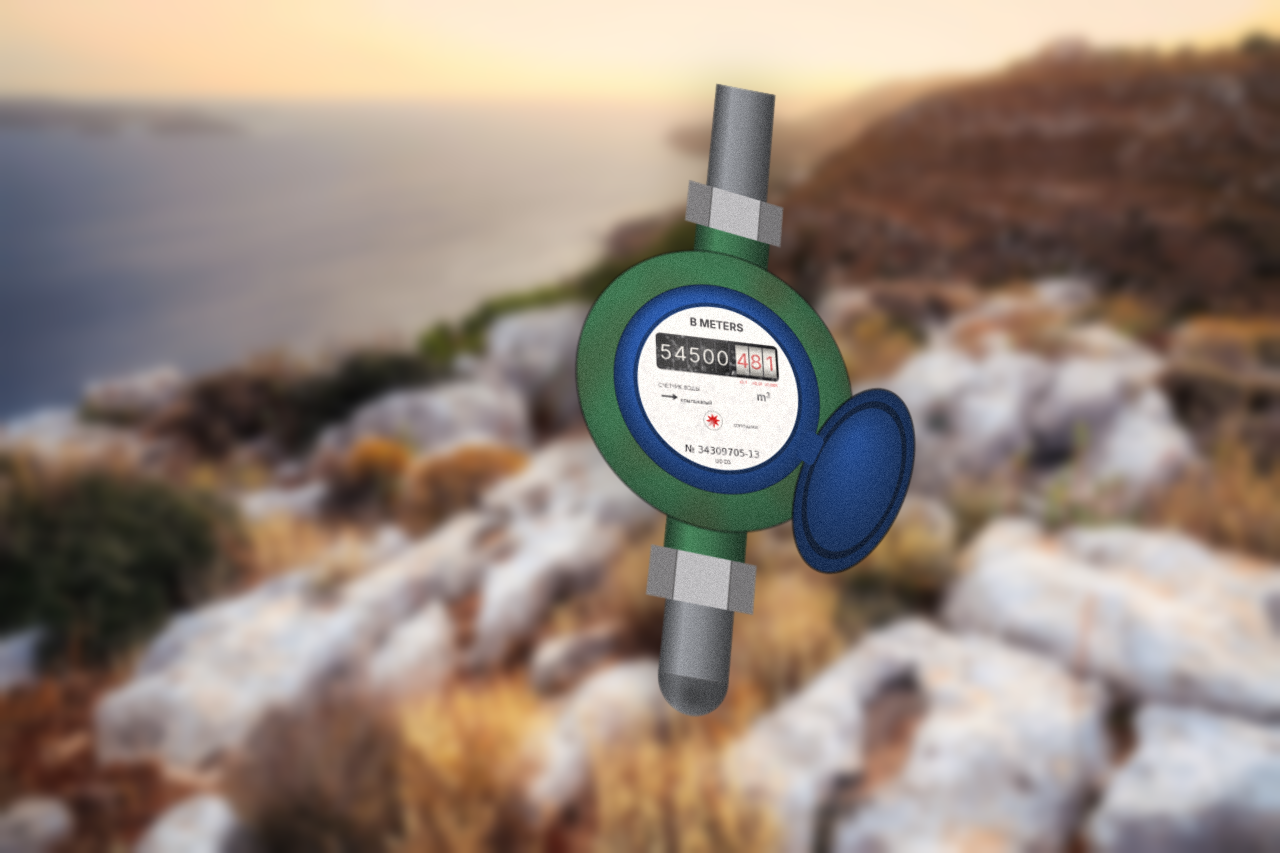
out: 54500.481 m³
